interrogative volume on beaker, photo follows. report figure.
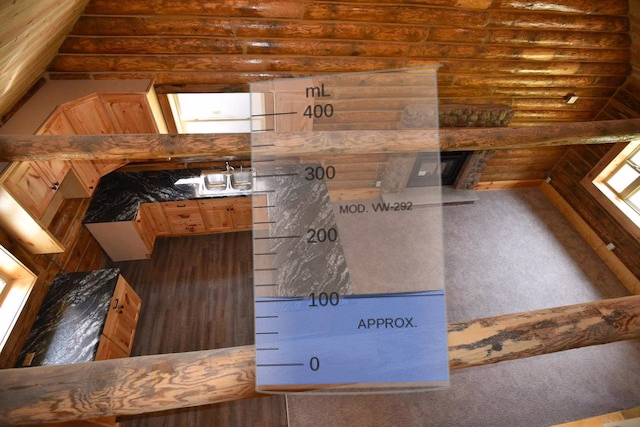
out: 100 mL
